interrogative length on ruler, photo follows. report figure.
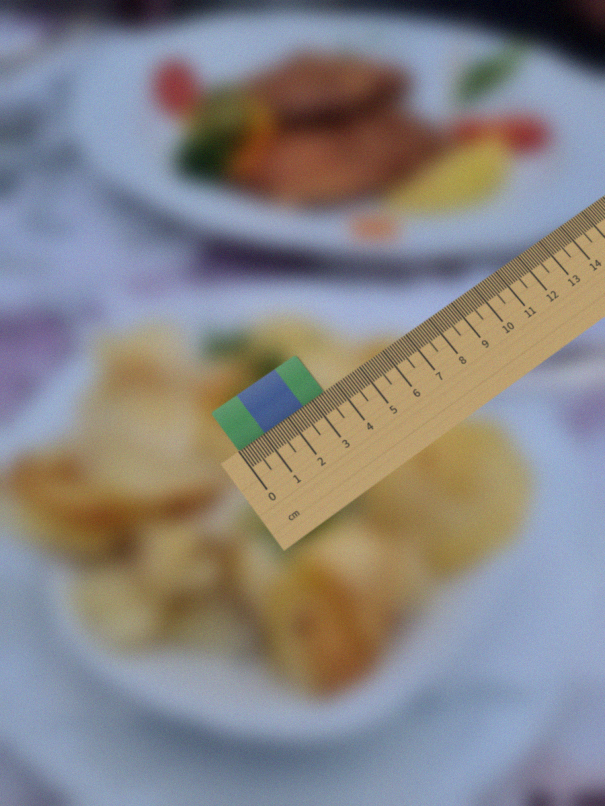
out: 3.5 cm
